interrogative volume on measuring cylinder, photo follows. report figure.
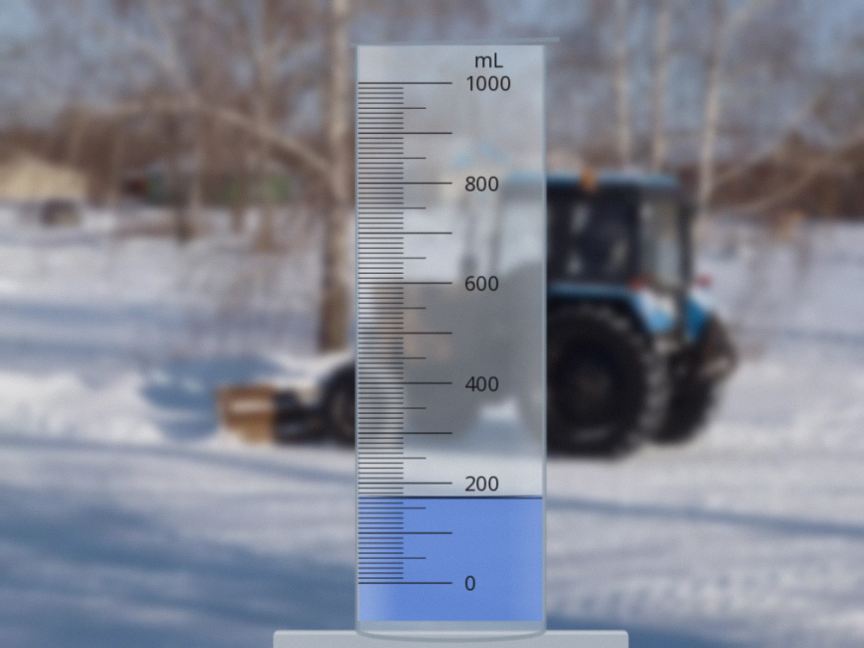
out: 170 mL
